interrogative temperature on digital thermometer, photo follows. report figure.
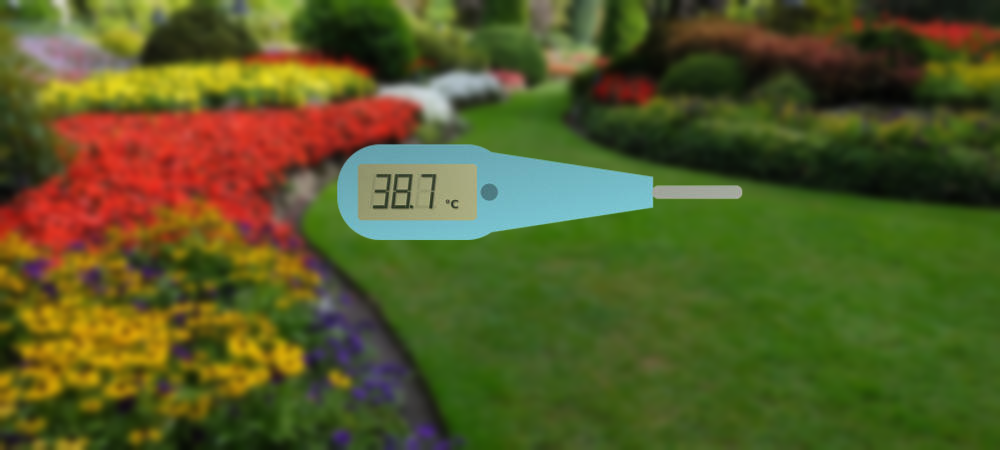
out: 38.7 °C
